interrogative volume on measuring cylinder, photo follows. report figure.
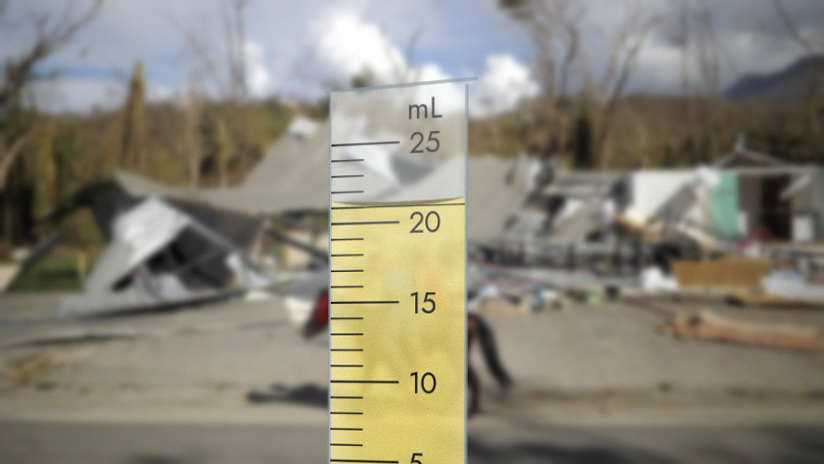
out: 21 mL
